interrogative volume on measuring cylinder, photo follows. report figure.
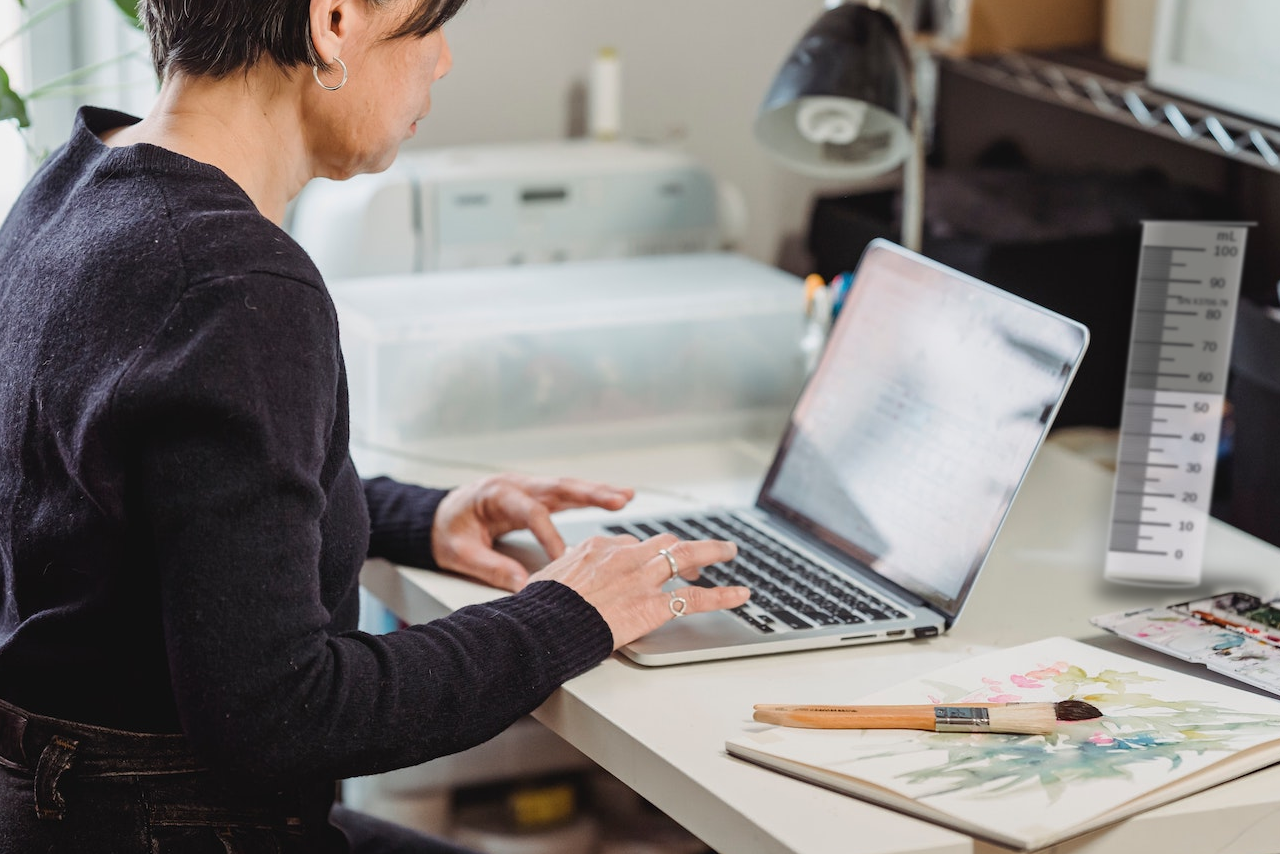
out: 55 mL
